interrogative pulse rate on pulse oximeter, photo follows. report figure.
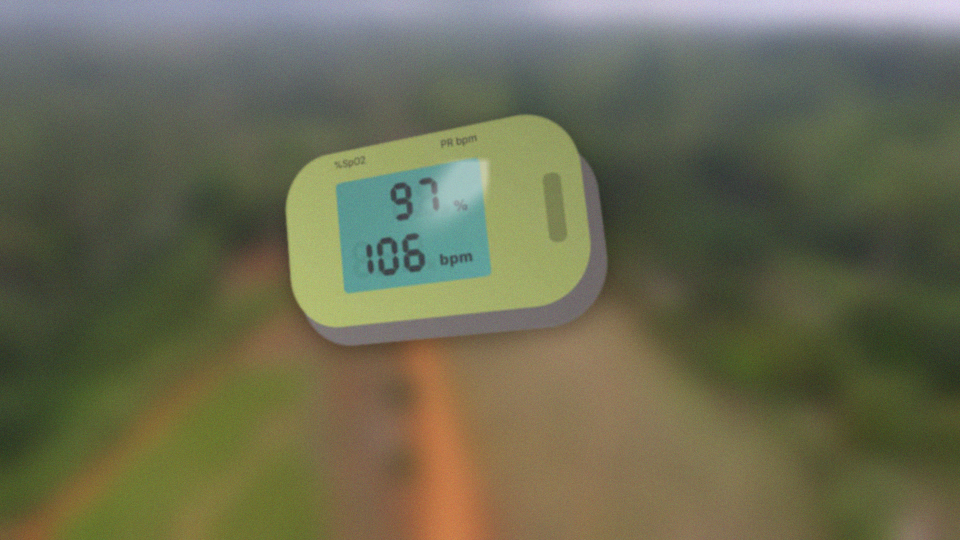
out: 106 bpm
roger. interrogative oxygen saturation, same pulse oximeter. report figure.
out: 97 %
